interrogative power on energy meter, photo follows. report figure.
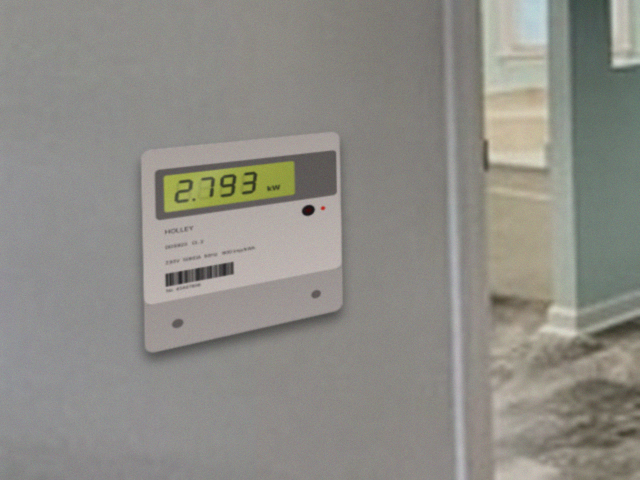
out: 2.793 kW
